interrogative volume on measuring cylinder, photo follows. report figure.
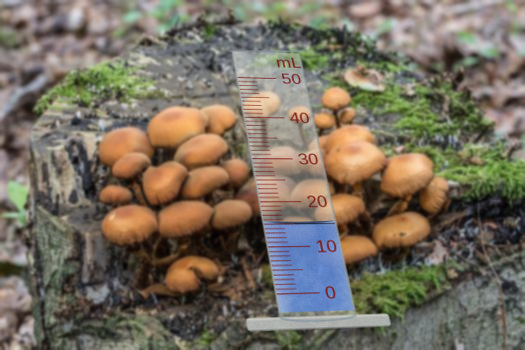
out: 15 mL
